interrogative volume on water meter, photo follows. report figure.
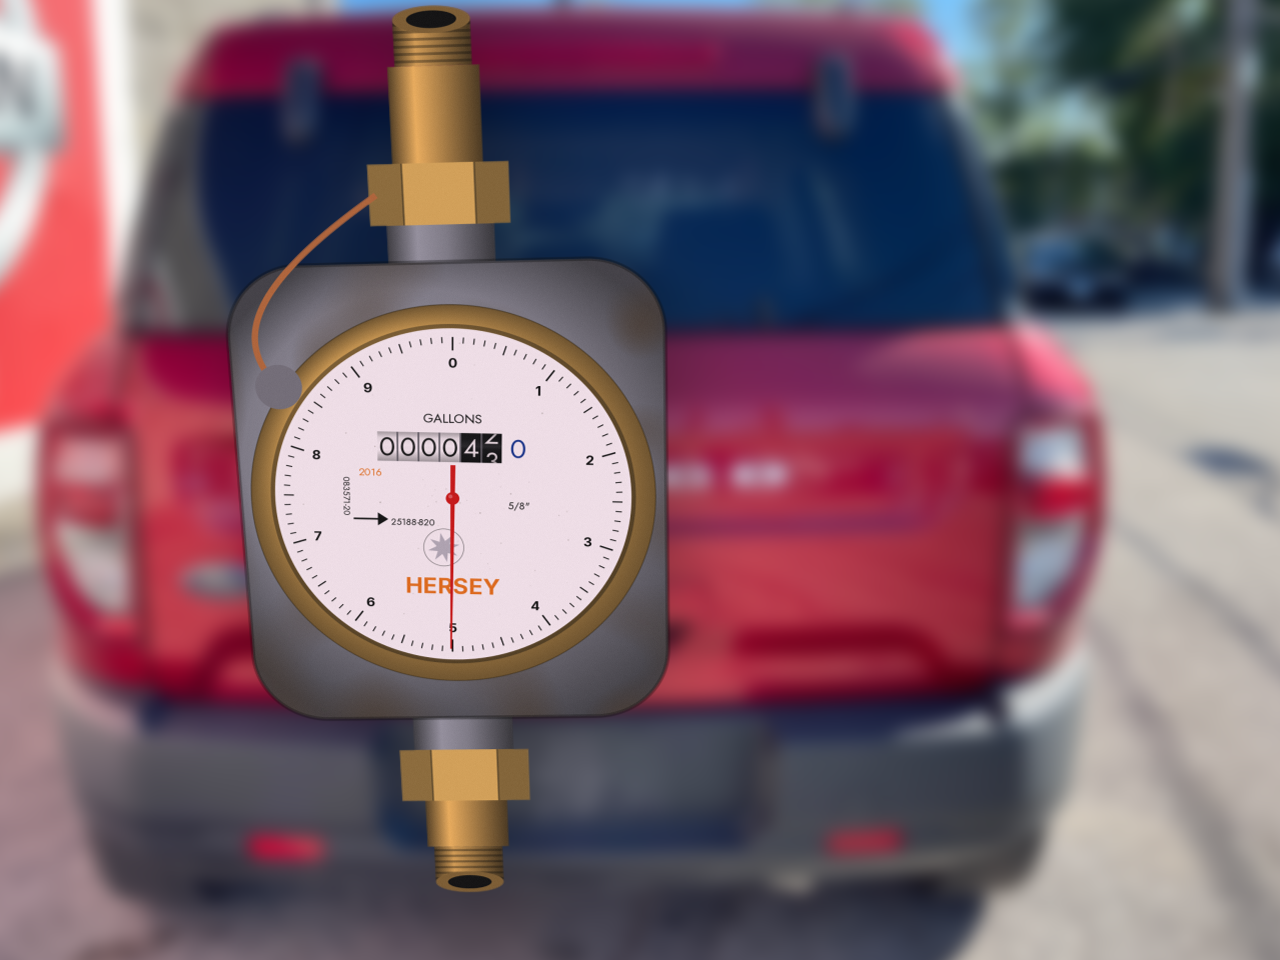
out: 425.0 gal
